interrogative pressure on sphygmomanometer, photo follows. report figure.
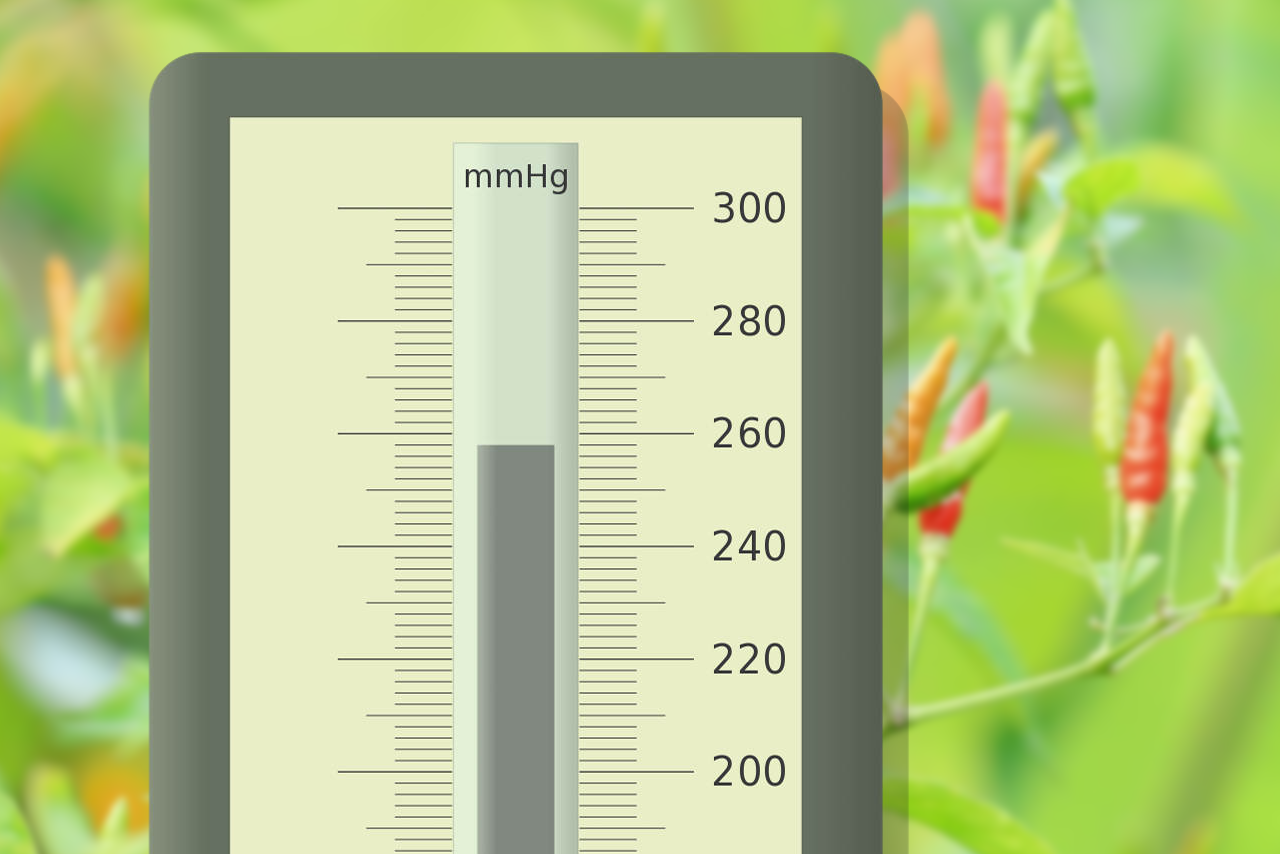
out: 258 mmHg
